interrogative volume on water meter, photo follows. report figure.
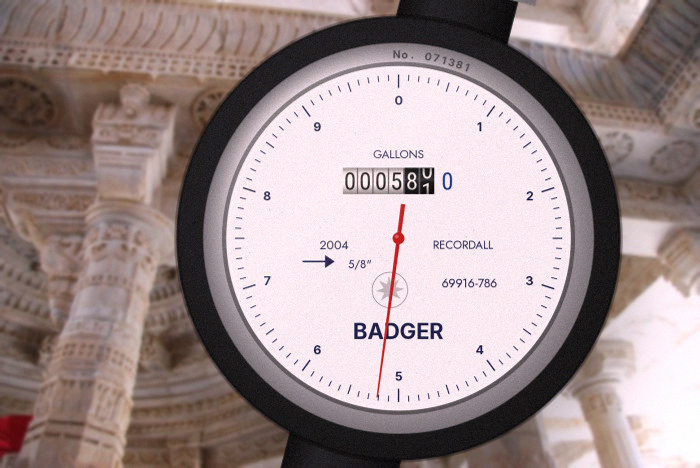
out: 5805.2 gal
